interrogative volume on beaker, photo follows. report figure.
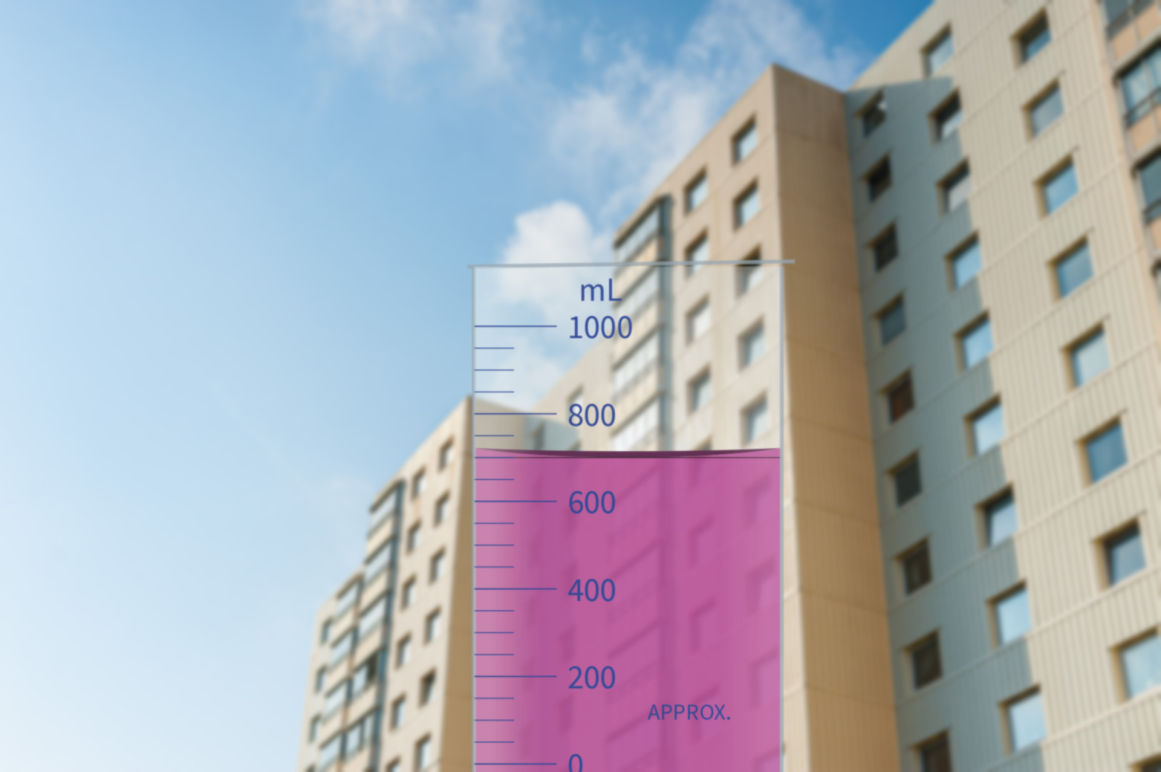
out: 700 mL
